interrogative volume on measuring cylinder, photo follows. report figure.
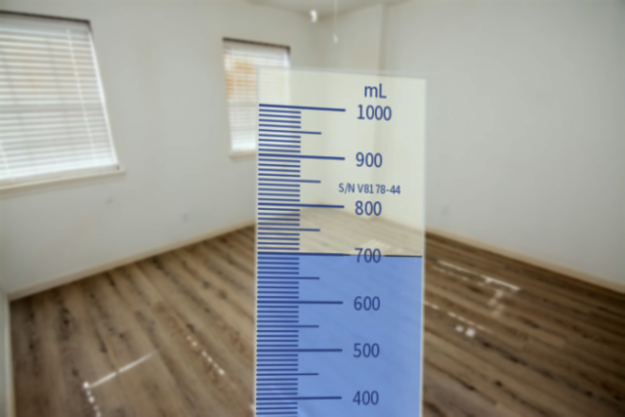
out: 700 mL
